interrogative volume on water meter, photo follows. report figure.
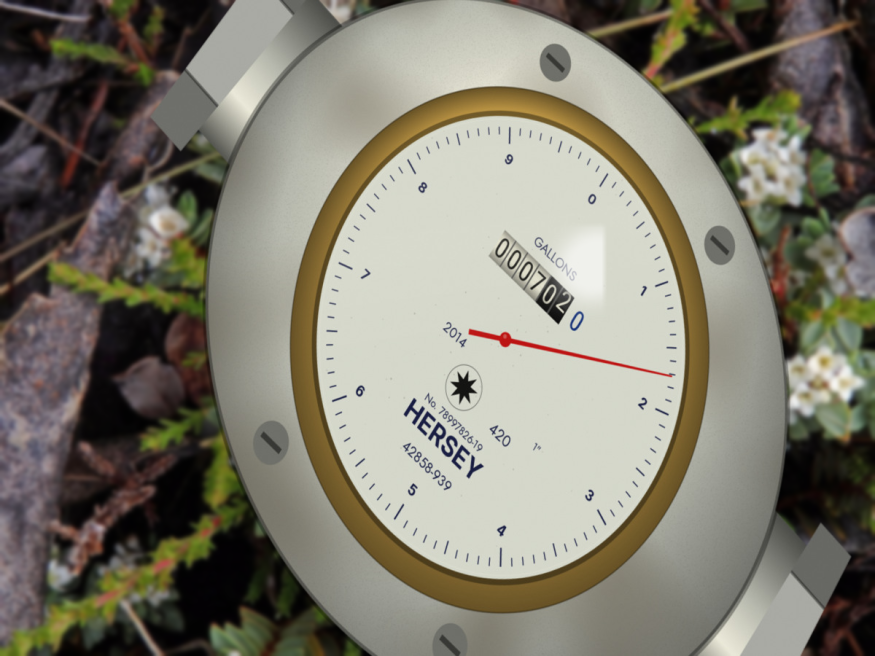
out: 7021.7 gal
